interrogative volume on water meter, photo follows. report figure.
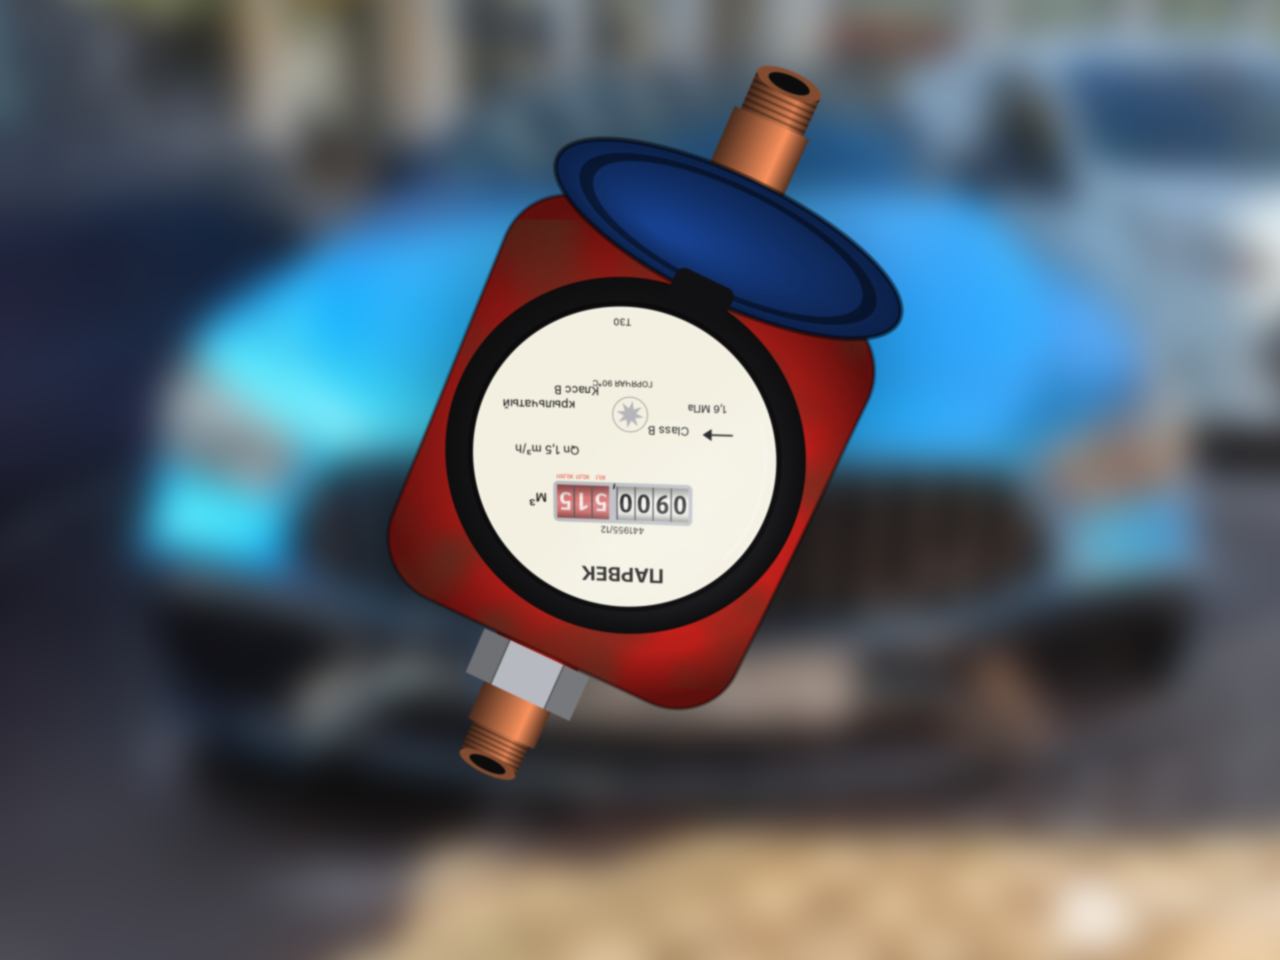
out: 900.515 m³
